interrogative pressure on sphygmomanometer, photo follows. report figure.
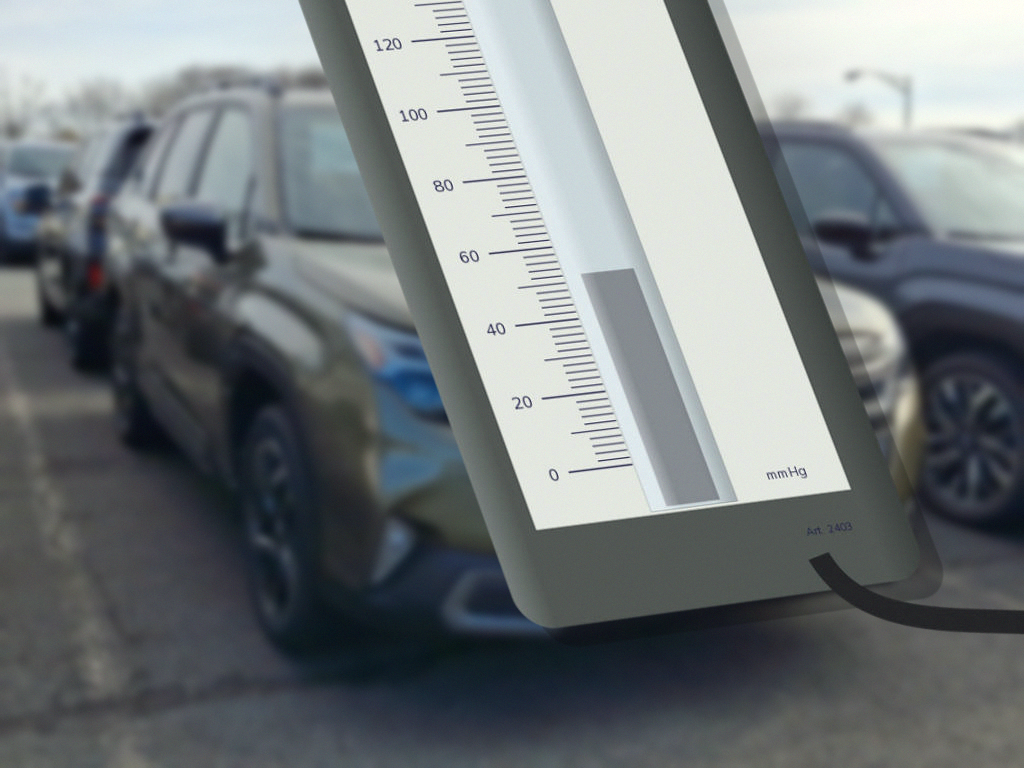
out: 52 mmHg
